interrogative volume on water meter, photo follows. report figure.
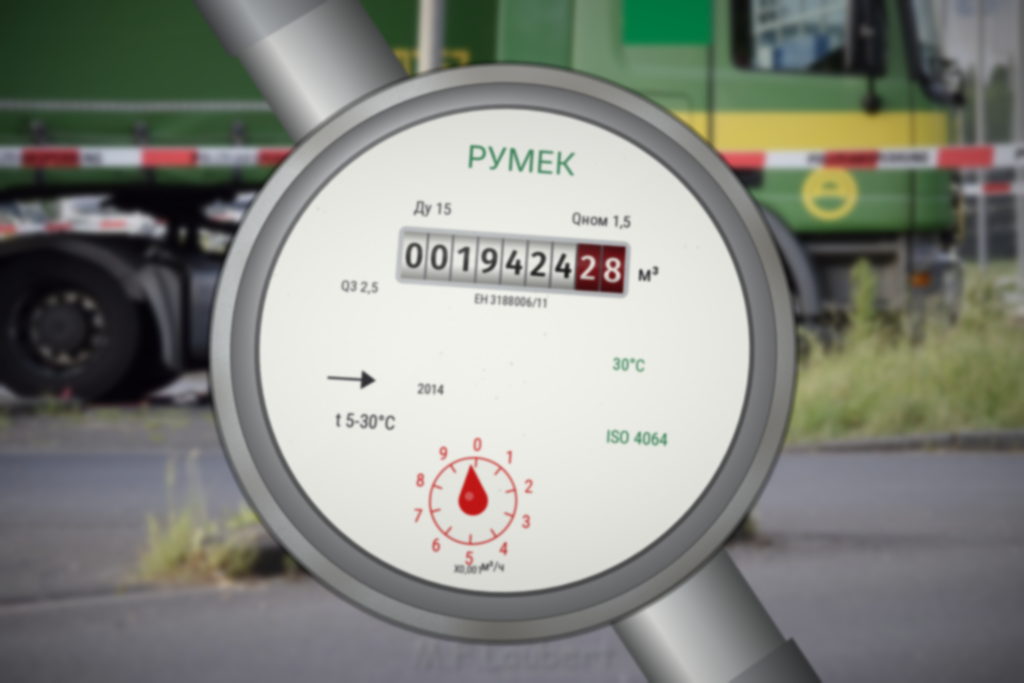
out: 19424.279 m³
